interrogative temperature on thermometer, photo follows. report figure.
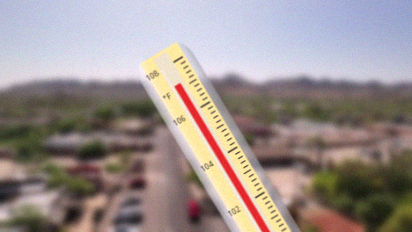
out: 107.2 °F
